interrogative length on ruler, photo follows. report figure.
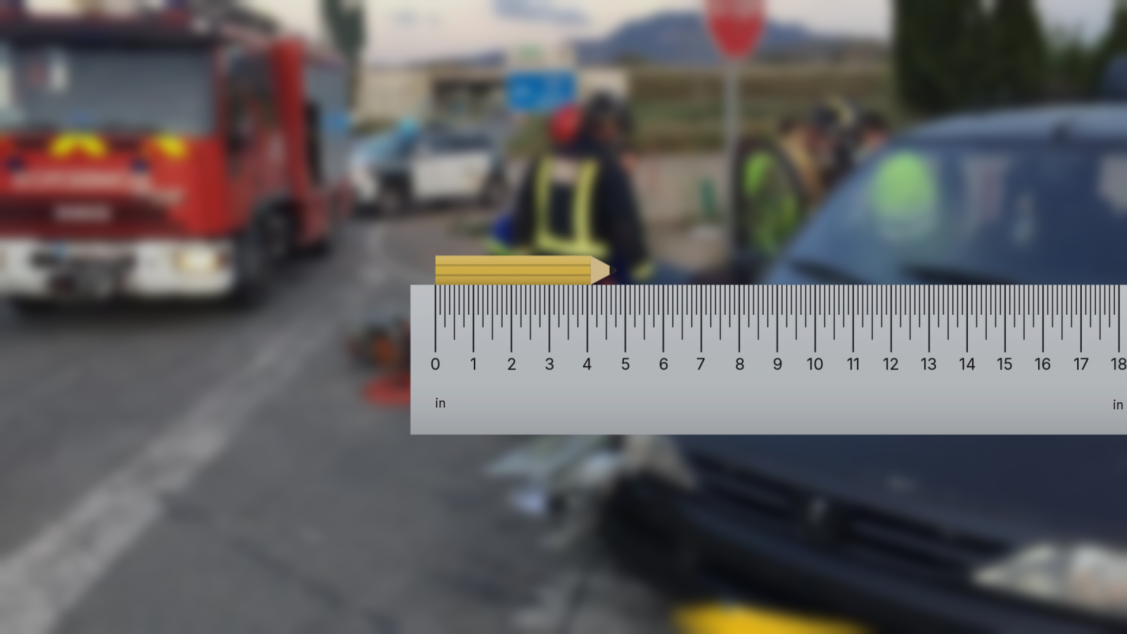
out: 4.75 in
